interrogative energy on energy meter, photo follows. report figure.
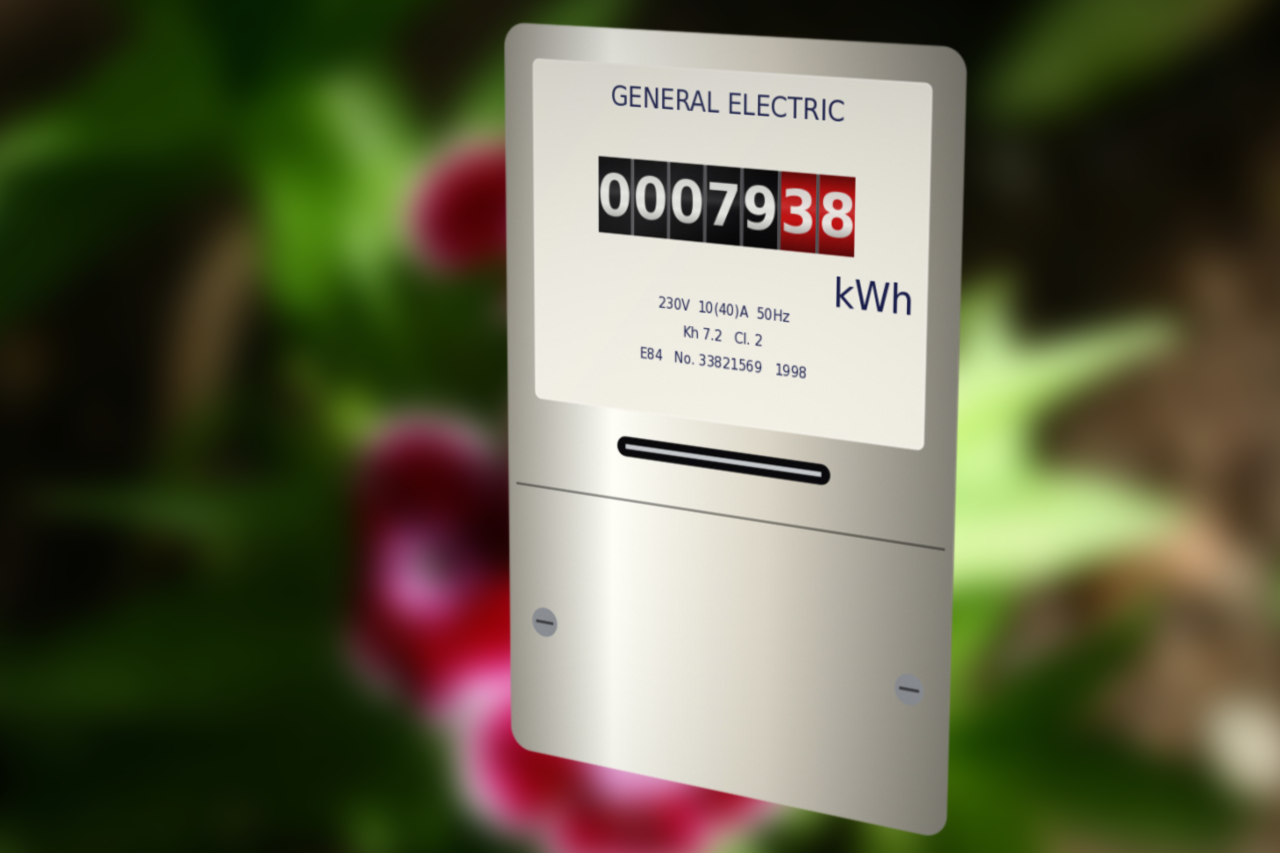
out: 79.38 kWh
